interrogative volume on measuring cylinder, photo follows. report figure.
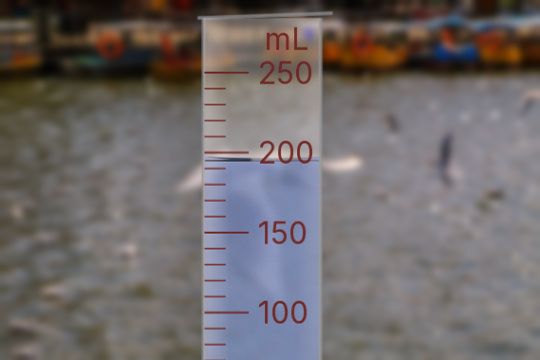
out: 195 mL
